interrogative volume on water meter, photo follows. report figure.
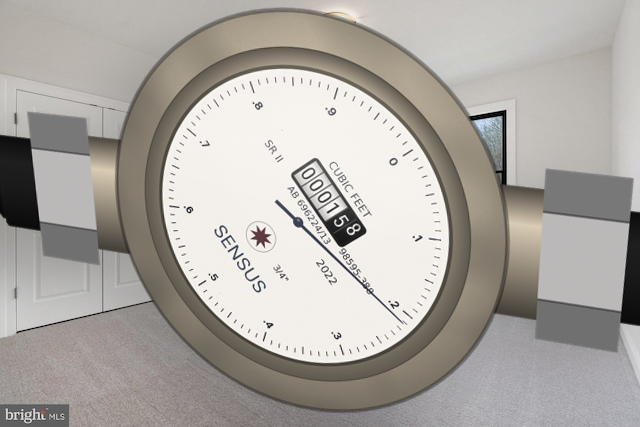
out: 158.21 ft³
